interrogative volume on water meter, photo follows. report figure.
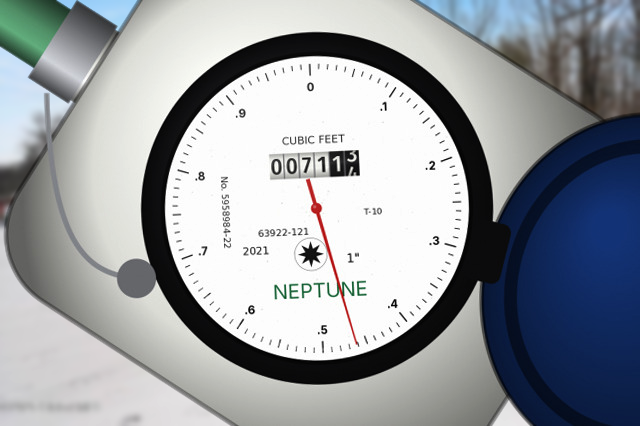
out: 7113.46 ft³
